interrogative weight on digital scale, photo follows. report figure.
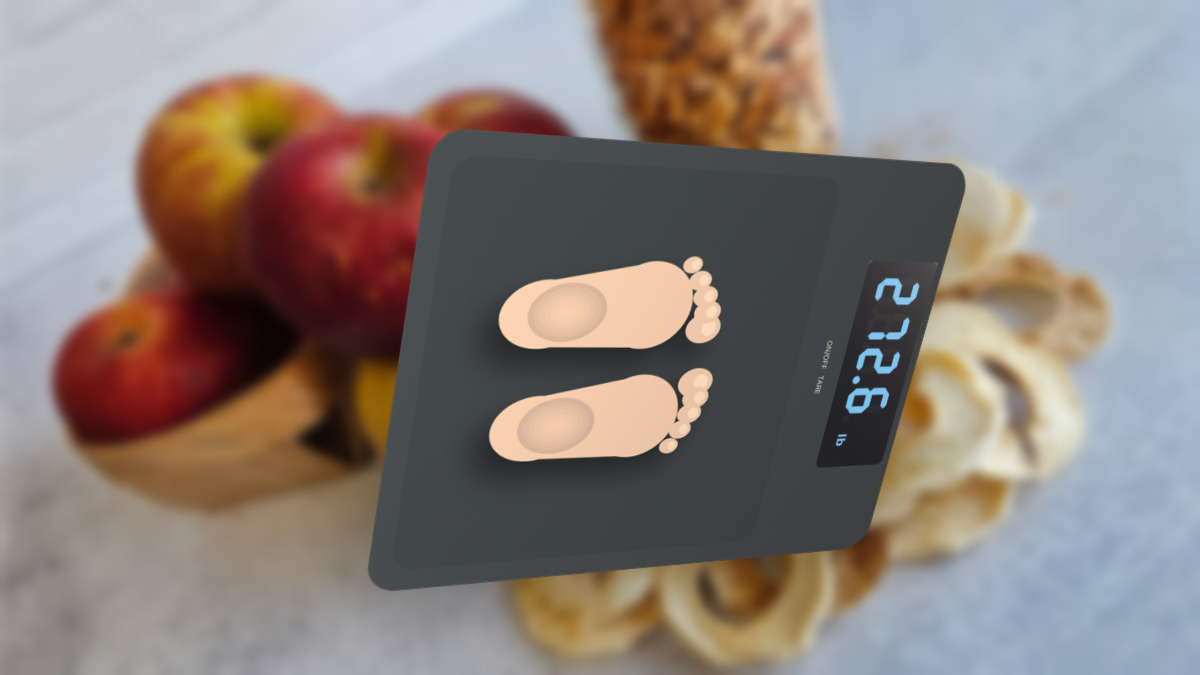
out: 272.6 lb
